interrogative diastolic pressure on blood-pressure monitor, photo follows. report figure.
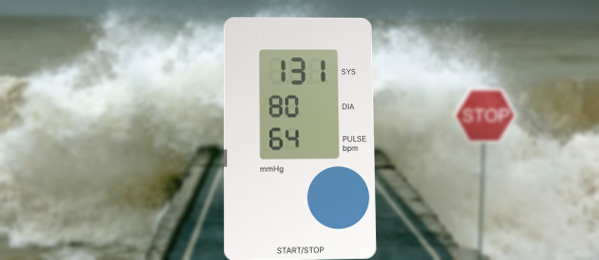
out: 80 mmHg
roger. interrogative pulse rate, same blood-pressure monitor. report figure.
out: 64 bpm
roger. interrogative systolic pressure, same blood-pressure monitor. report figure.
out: 131 mmHg
